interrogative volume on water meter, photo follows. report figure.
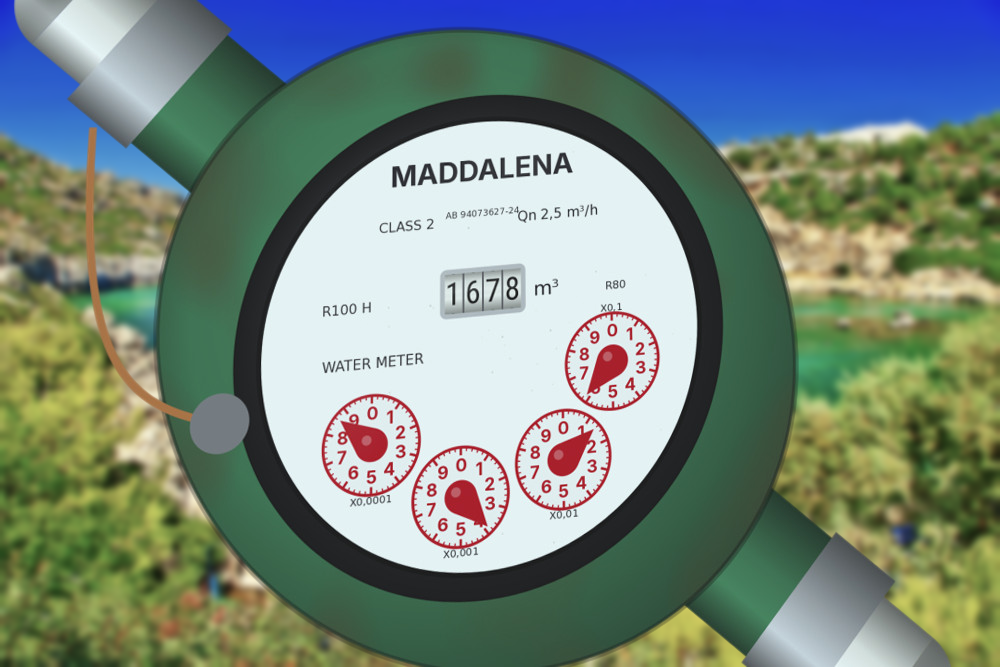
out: 1678.6138 m³
